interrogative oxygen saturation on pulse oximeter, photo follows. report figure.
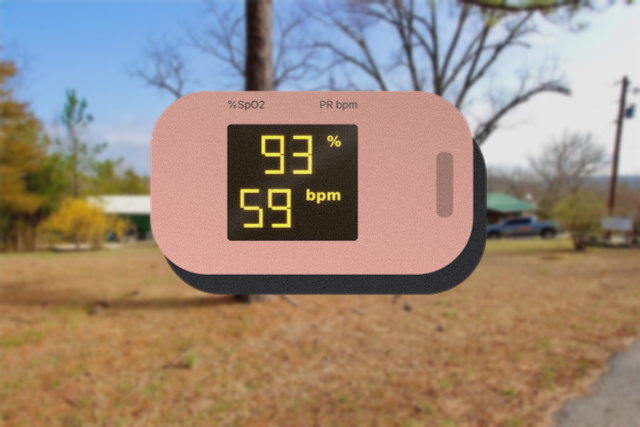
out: 93 %
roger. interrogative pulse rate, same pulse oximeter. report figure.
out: 59 bpm
